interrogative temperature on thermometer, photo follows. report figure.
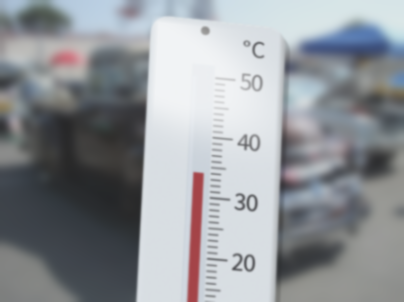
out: 34 °C
